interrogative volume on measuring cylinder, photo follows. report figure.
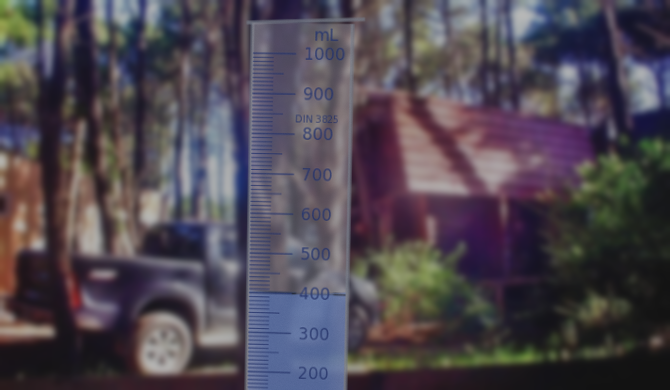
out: 400 mL
